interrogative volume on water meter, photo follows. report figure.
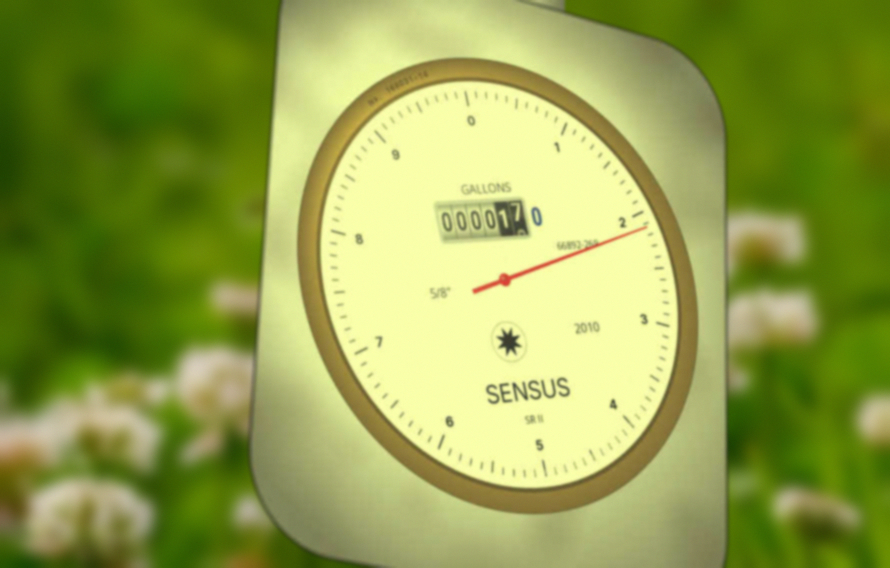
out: 172.1 gal
